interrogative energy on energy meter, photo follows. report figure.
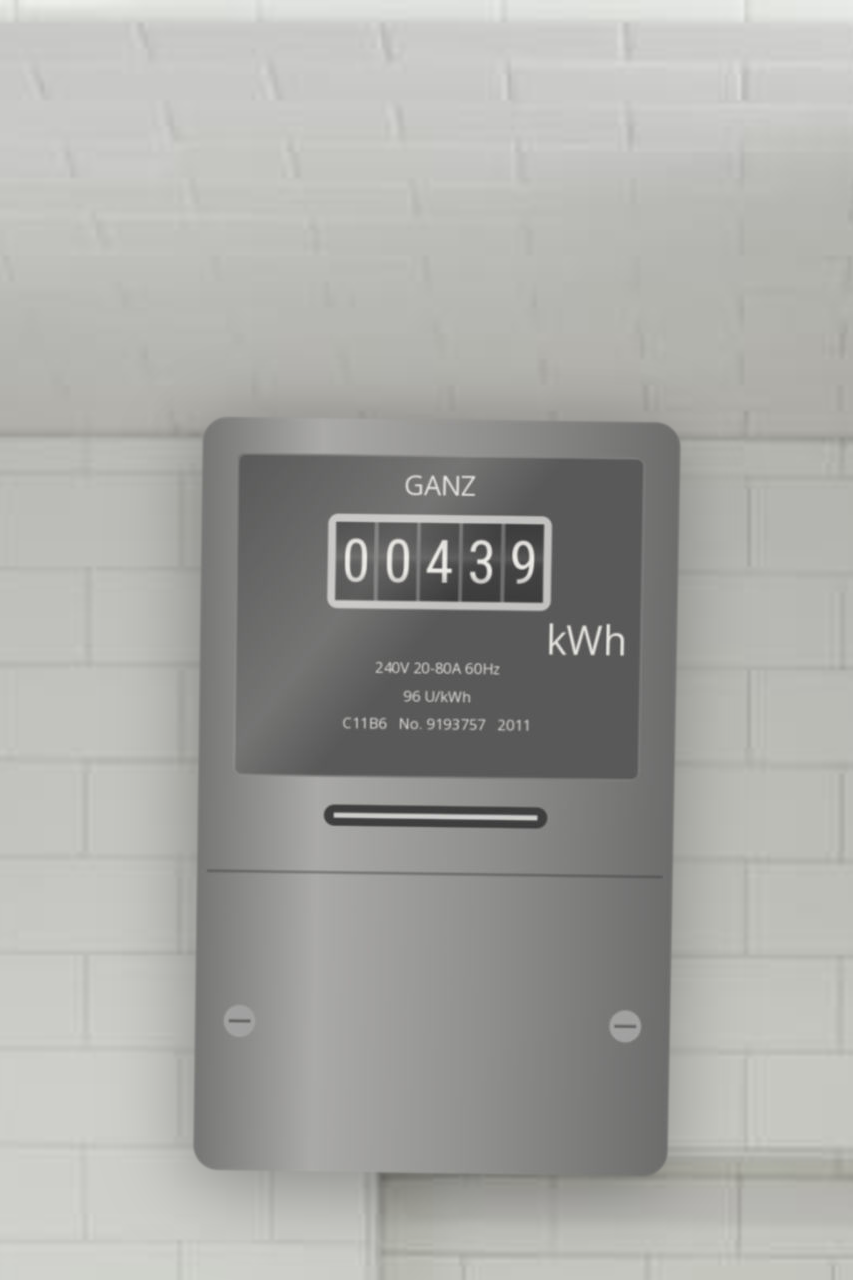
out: 439 kWh
